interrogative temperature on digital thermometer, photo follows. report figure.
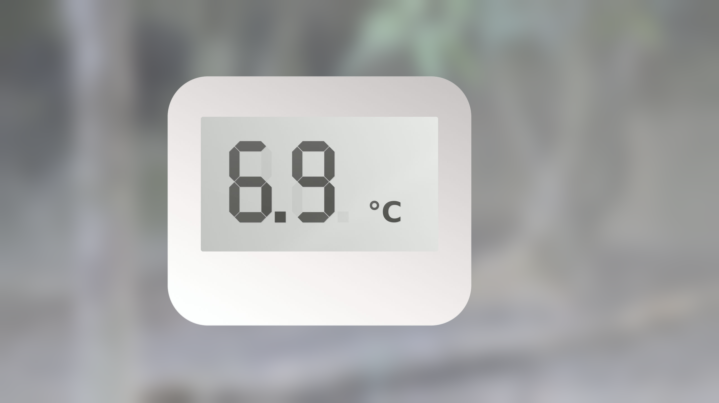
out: 6.9 °C
